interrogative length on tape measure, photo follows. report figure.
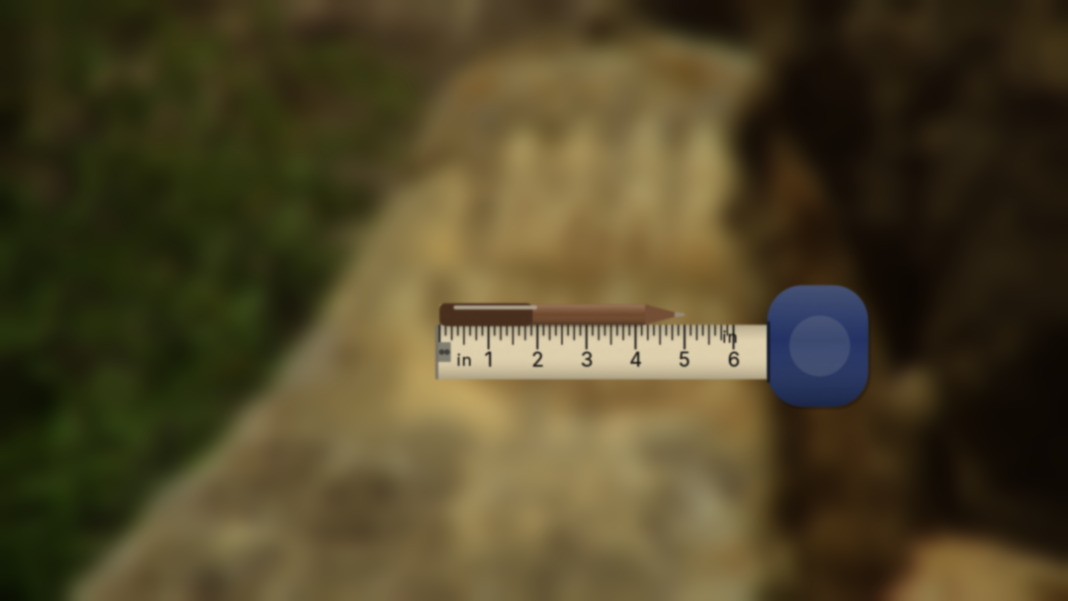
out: 5 in
